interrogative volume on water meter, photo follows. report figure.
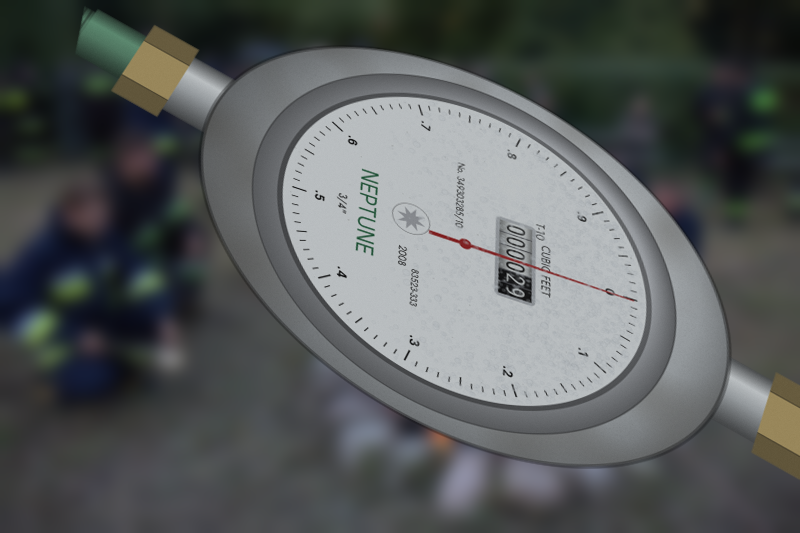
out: 29.00 ft³
